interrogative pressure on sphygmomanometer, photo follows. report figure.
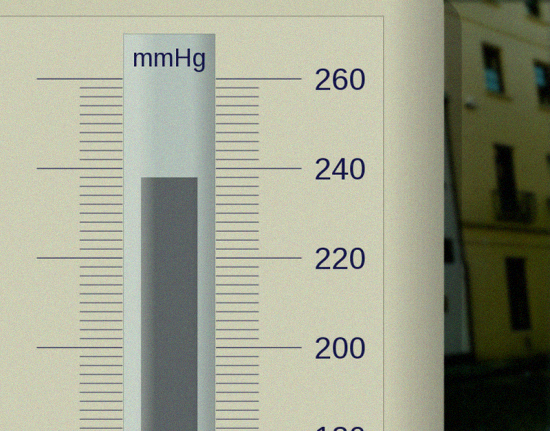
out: 238 mmHg
